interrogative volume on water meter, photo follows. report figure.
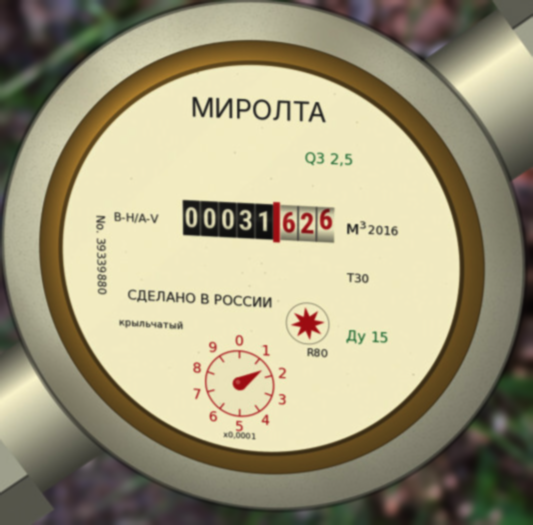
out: 31.6261 m³
